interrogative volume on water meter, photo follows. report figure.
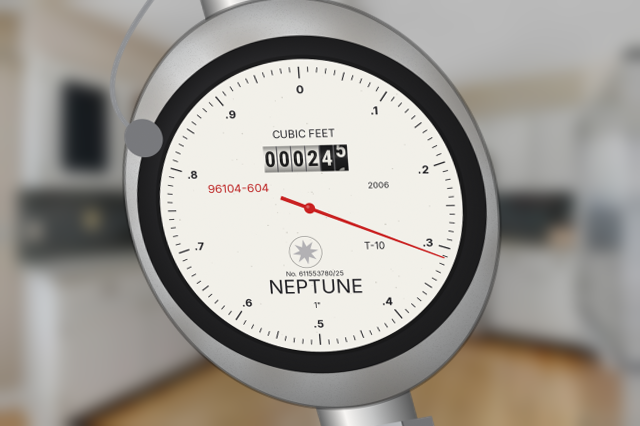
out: 245.31 ft³
